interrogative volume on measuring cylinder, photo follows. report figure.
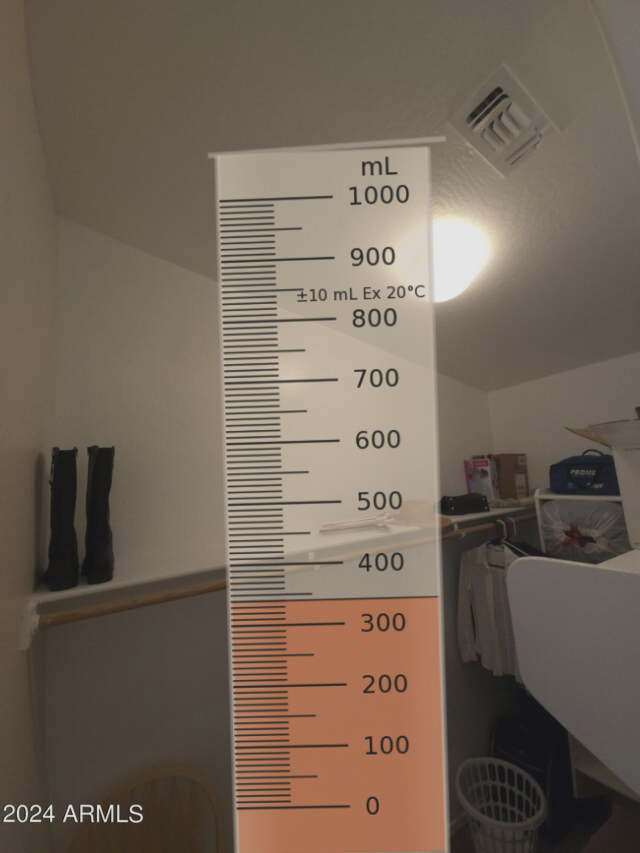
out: 340 mL
